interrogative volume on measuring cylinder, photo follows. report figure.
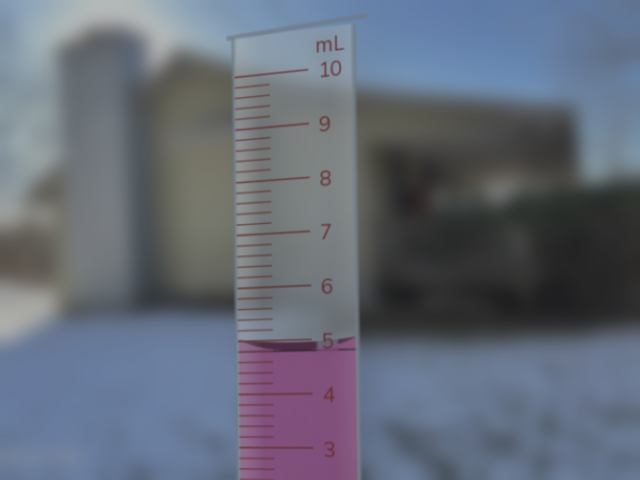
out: 4.8 mL
